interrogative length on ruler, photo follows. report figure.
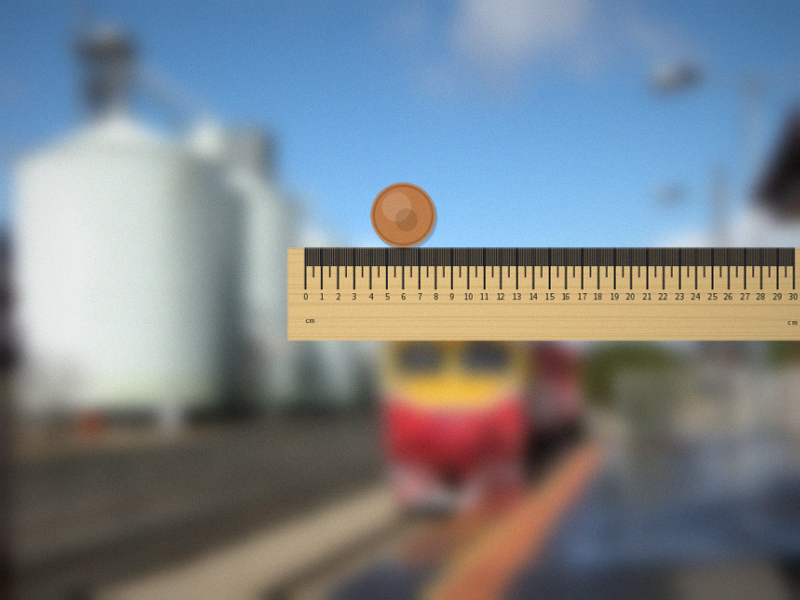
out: 4 cm
